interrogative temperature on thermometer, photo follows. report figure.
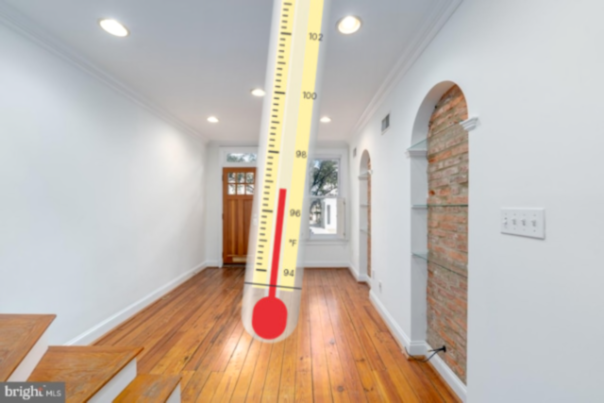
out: 96.8 °F
